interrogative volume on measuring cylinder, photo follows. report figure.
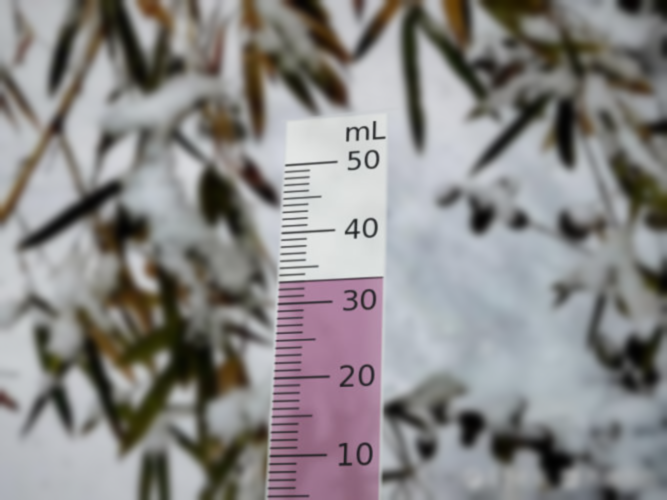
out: 33 mL
